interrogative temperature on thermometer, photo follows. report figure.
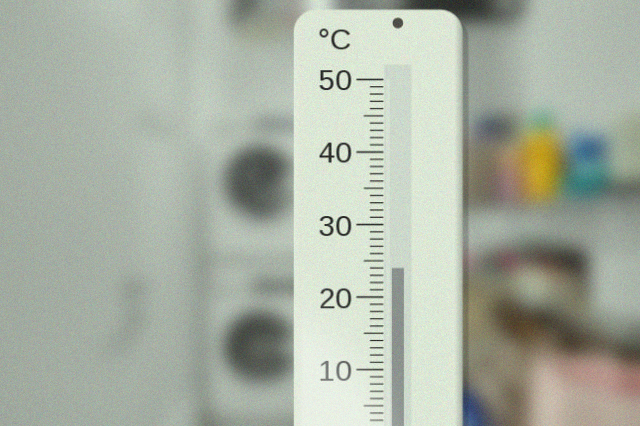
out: 24 °C
